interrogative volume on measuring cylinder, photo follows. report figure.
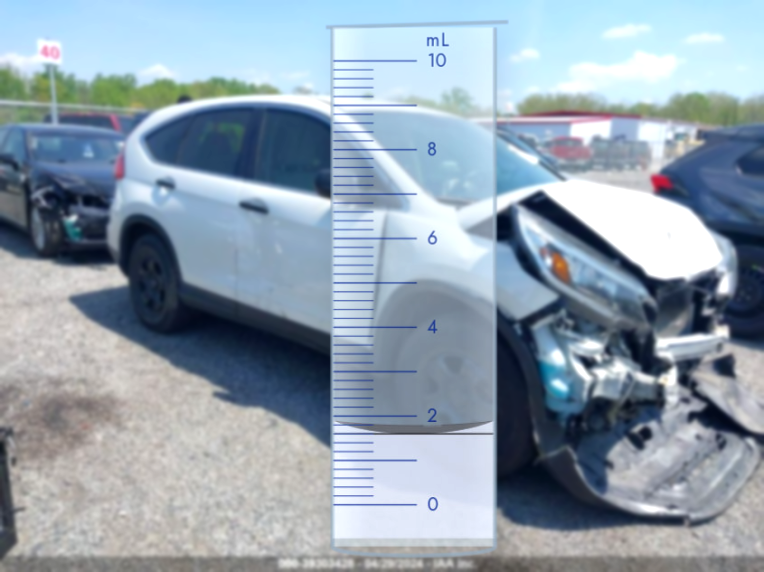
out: 1.6 mL
